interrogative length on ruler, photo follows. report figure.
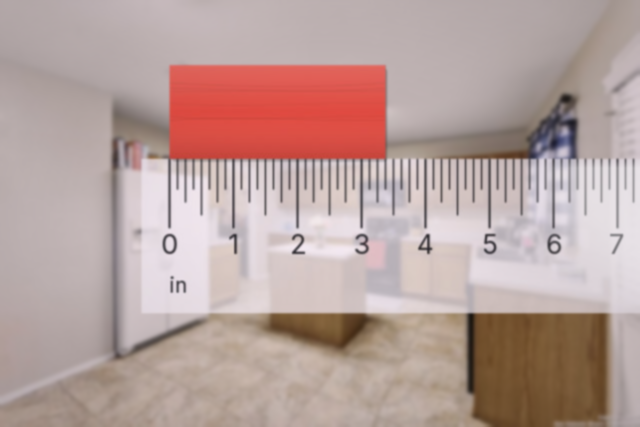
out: 3.375 in
